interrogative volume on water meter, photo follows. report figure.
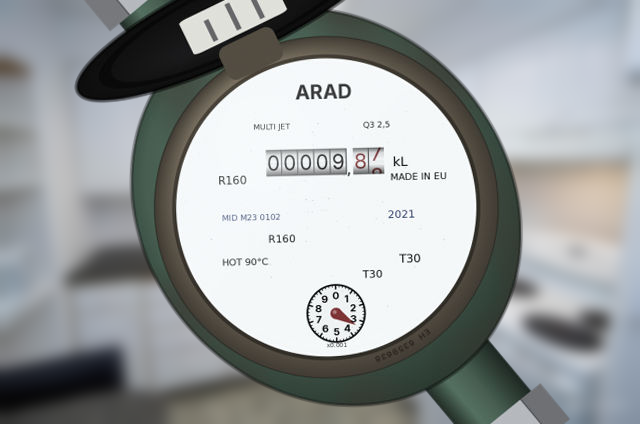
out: 9.873 kL
